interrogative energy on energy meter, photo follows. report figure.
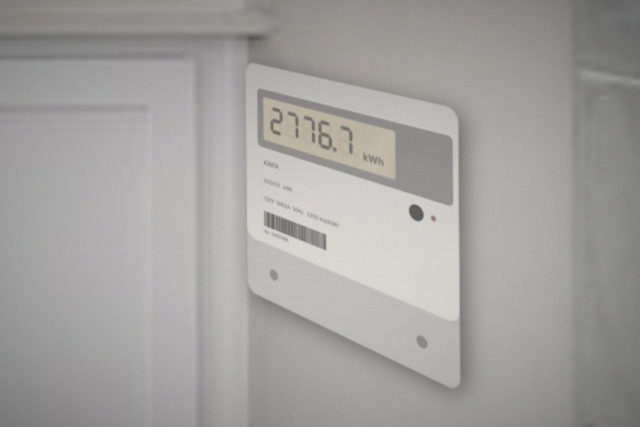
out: 2776.7 kWh
